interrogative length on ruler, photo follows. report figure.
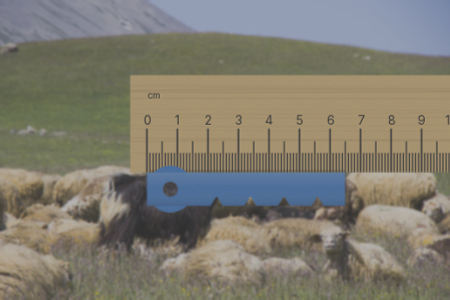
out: 6.5 cm
